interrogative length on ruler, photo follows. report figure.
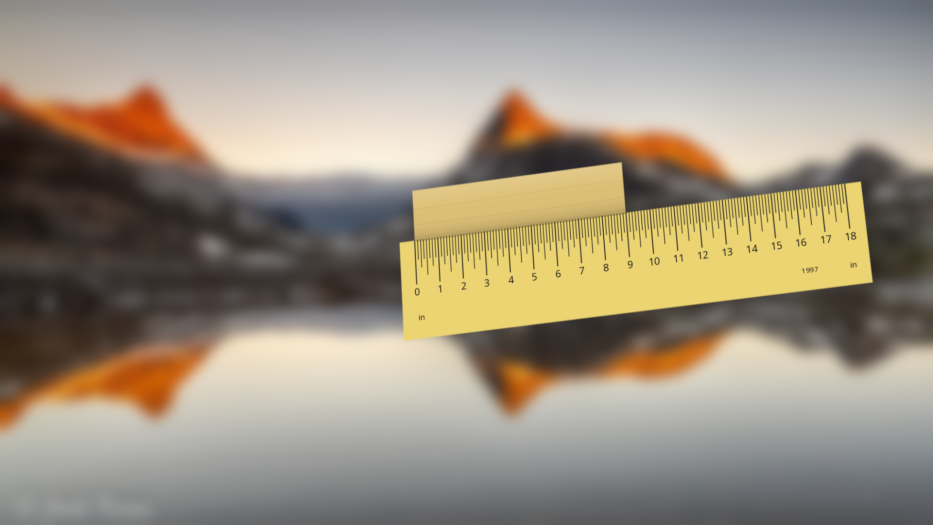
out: 9 in
